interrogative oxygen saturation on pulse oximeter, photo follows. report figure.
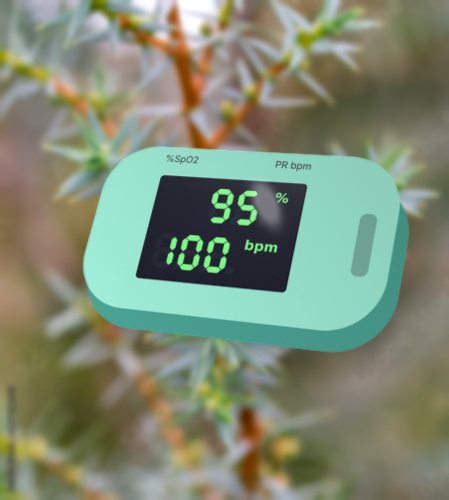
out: 95 %
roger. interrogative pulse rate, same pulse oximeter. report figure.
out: 100 bpm
